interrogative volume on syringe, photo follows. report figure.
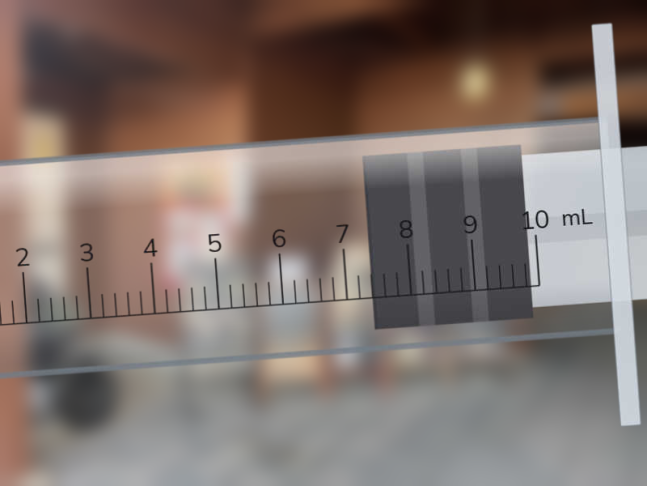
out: 7.4 mL
